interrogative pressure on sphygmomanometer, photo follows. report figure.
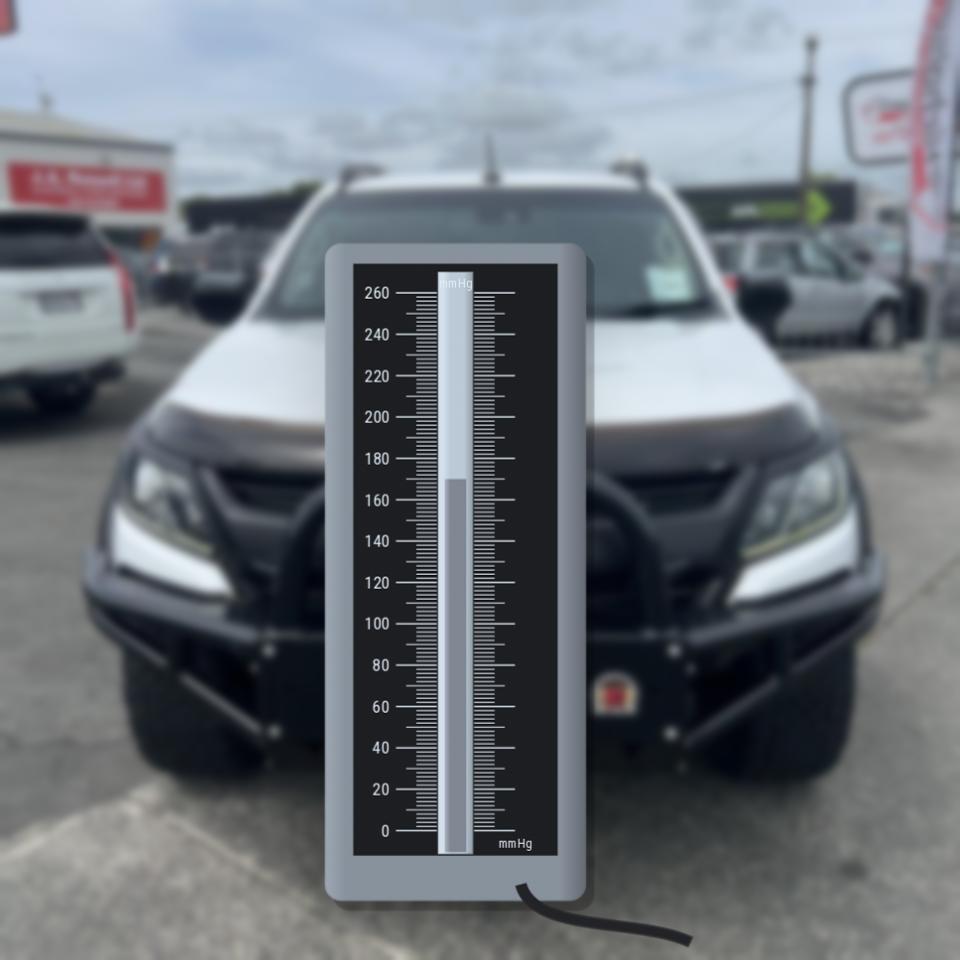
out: 170 mmHg
